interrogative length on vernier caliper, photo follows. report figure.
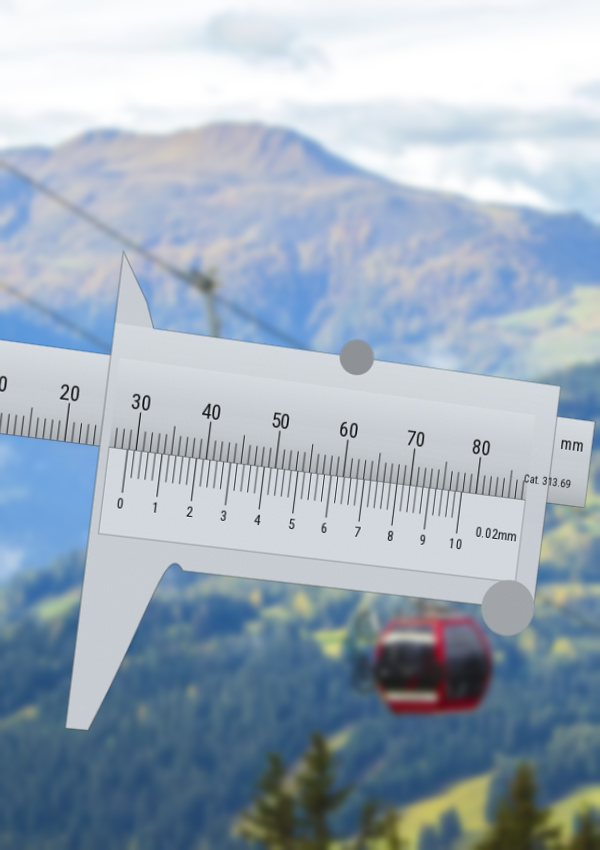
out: 28.8 mm
